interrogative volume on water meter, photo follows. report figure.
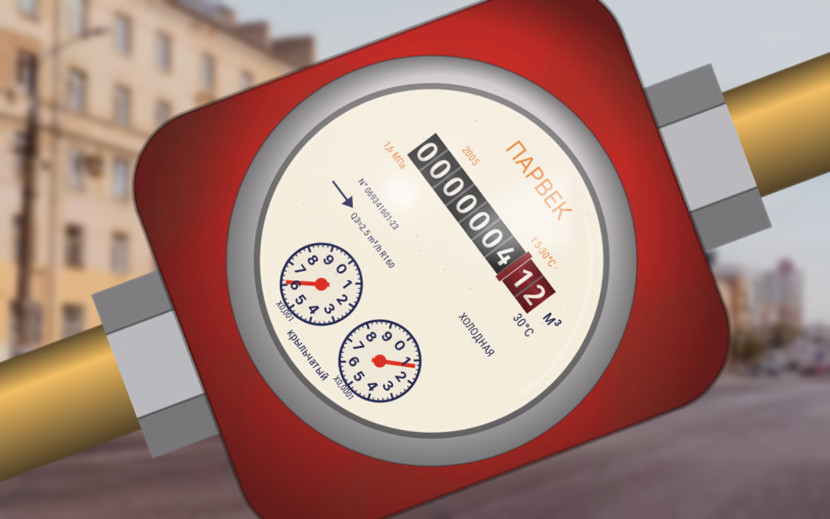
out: 4.1261 m³
